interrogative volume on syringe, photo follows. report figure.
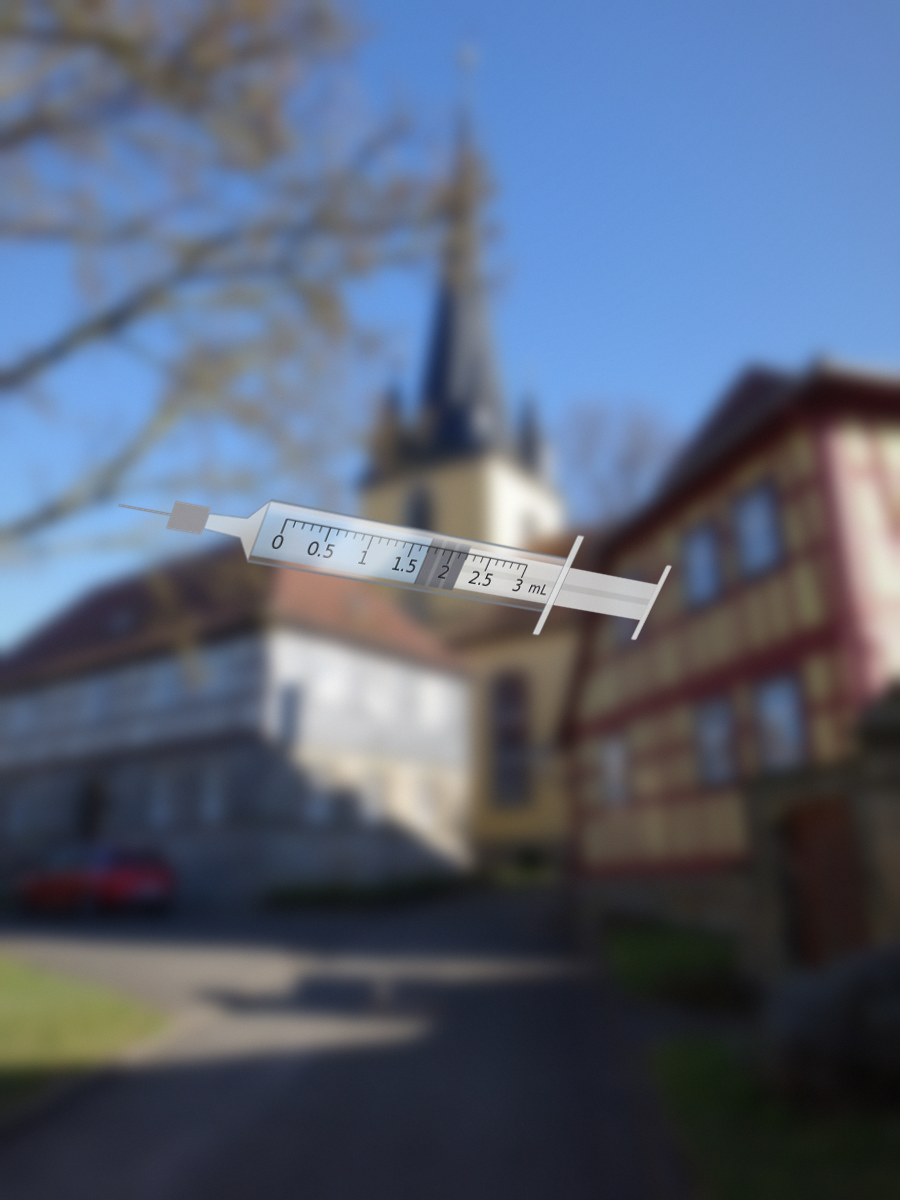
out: 1.7 mL
